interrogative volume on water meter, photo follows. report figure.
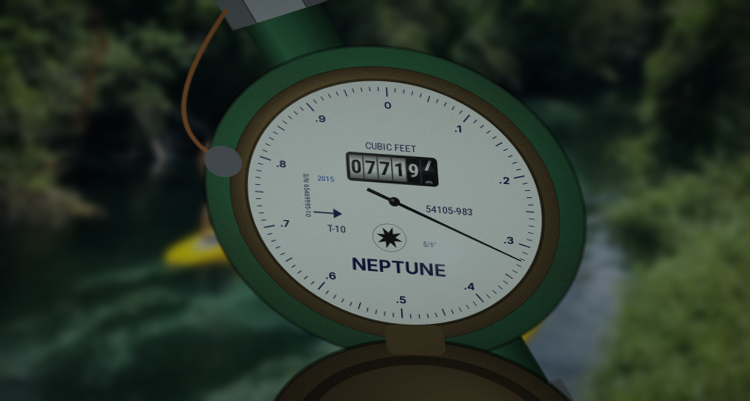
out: 77197.32 ft³
